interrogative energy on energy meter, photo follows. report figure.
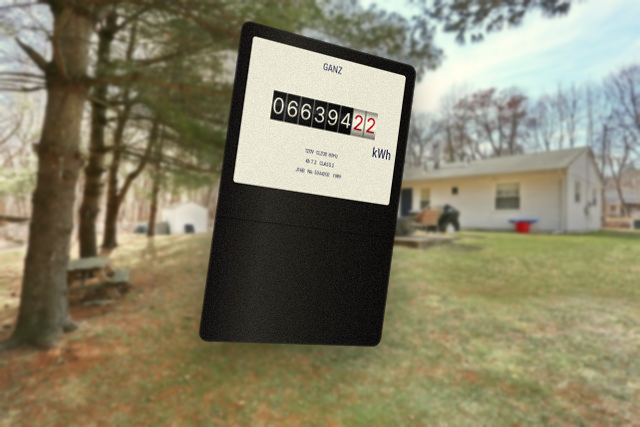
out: 66394.22 kWh
